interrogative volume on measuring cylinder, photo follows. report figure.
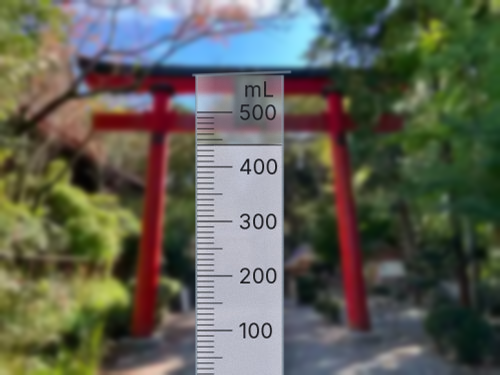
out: 440 mL
